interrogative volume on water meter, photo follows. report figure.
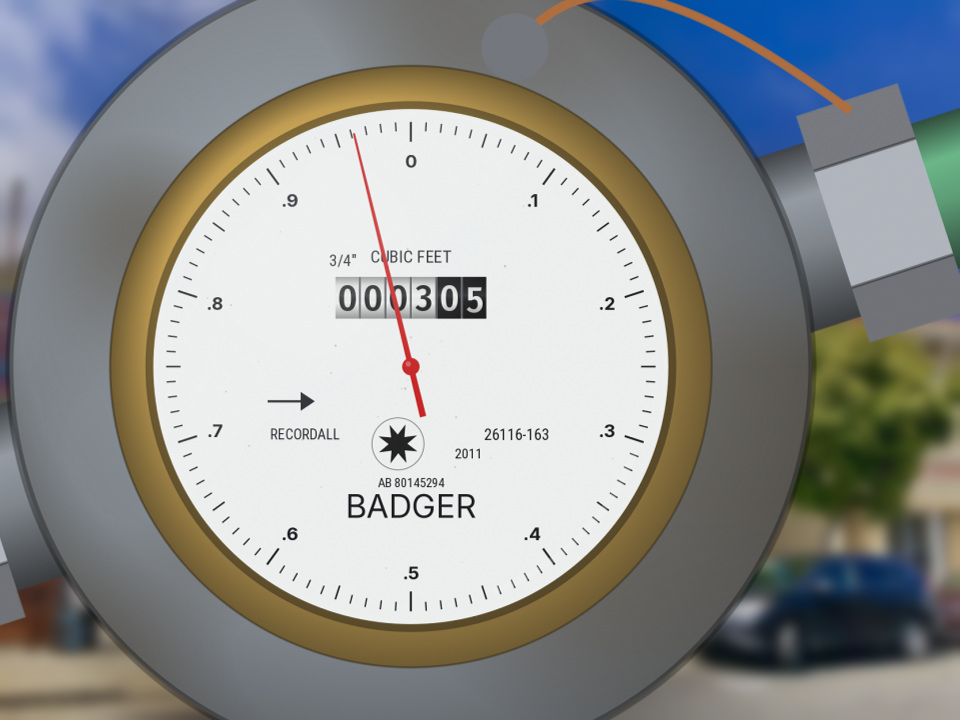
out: 304.96 ft³
